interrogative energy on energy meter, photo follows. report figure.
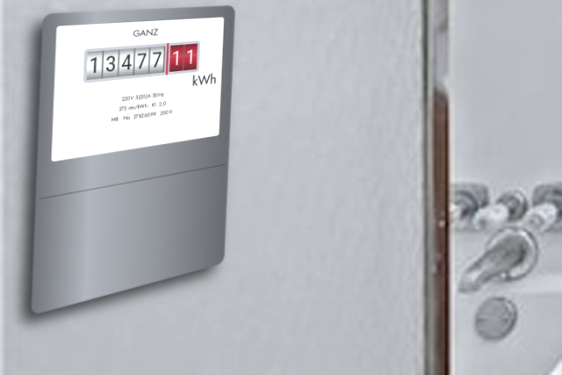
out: 13477.11 kWh
